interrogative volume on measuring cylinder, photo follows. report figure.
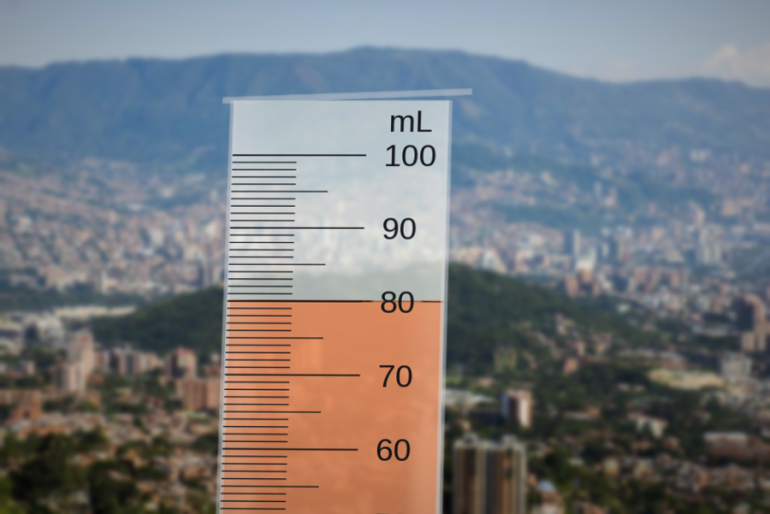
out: 80 mL
